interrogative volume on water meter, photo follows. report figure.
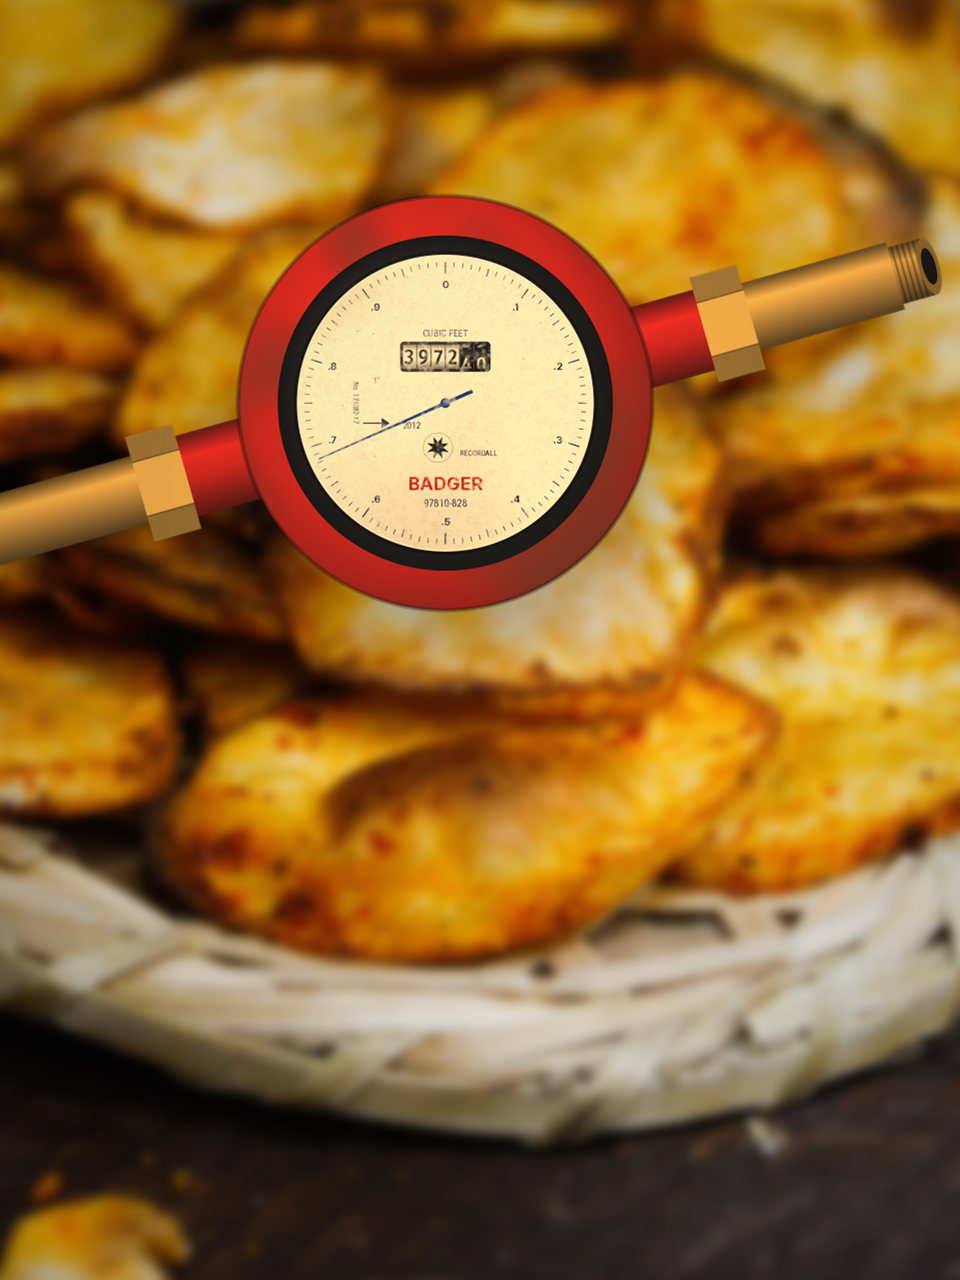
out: 397239.68 ft³
